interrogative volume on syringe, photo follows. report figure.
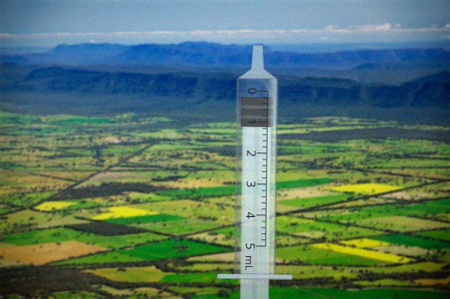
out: 0.2 mL
